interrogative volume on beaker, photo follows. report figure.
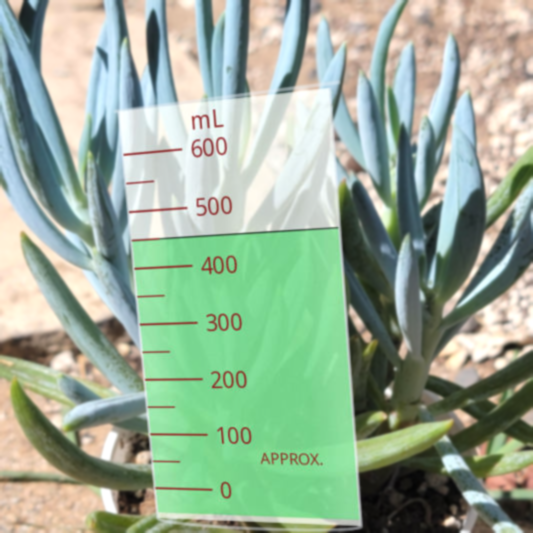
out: 450 mL
